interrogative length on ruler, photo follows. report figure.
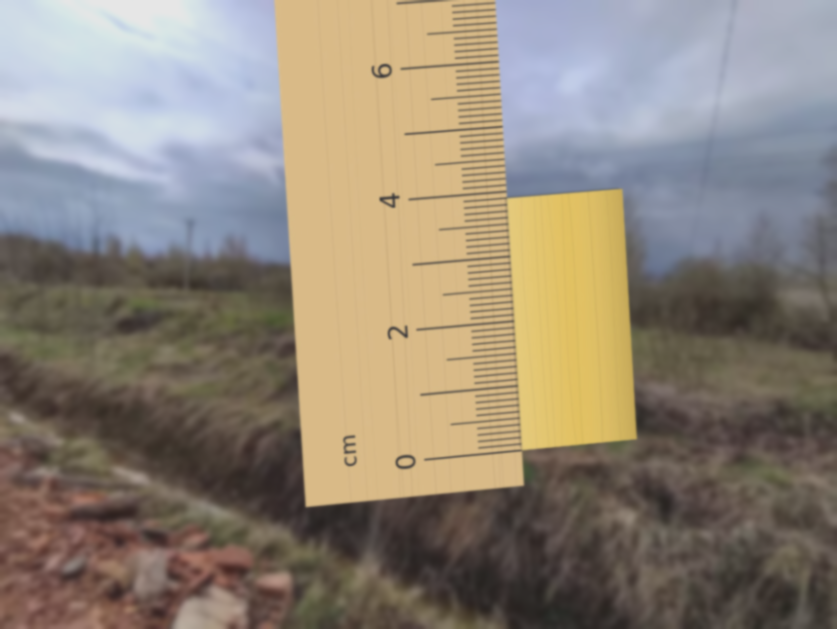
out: 3.9 cm
